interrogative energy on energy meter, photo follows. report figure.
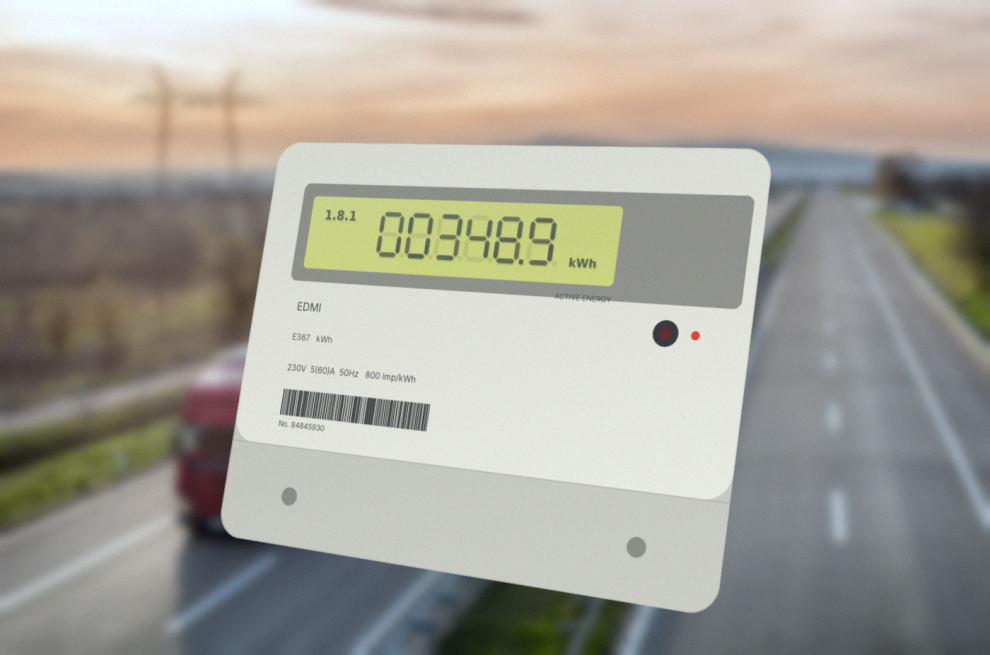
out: 348.9 kWh
